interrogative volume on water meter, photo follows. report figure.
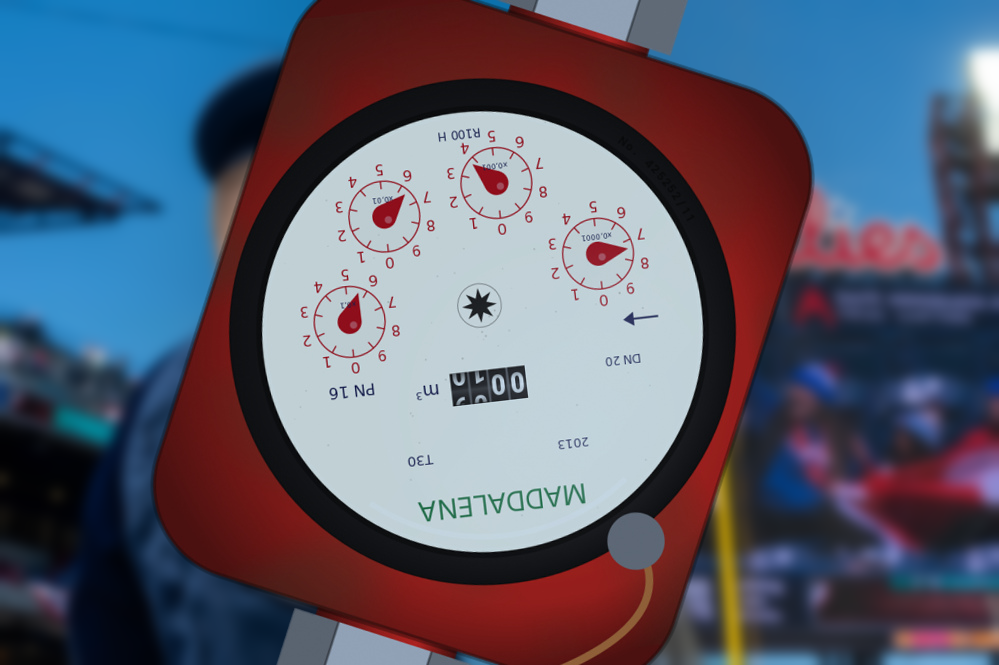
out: 9.5637 m³
